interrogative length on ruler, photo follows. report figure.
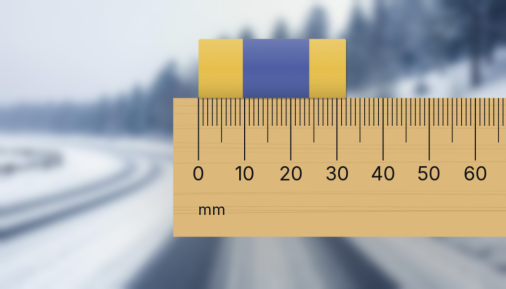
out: 32 mm
